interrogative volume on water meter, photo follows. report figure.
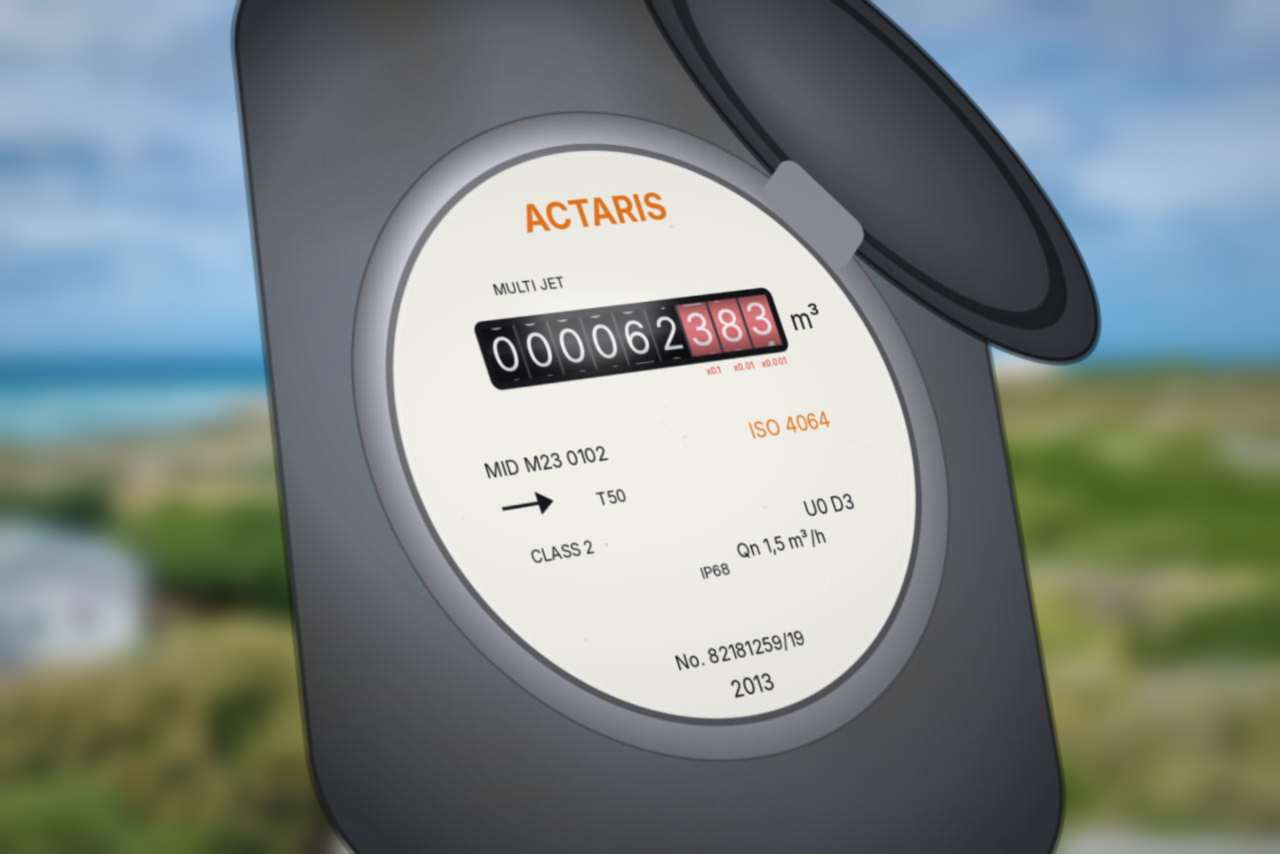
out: 62.383 m³
